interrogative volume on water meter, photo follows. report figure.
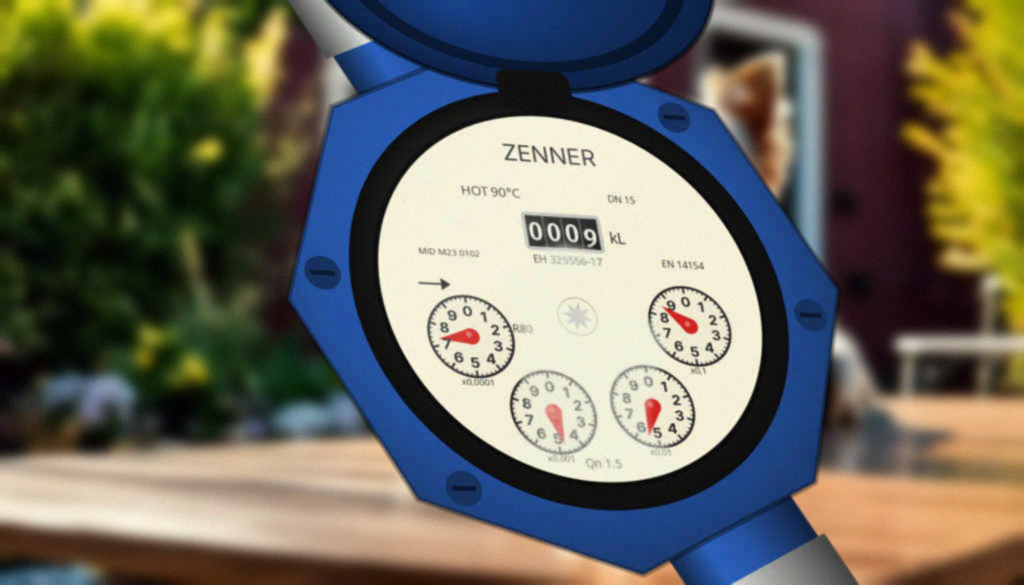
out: 8.8547 kL
